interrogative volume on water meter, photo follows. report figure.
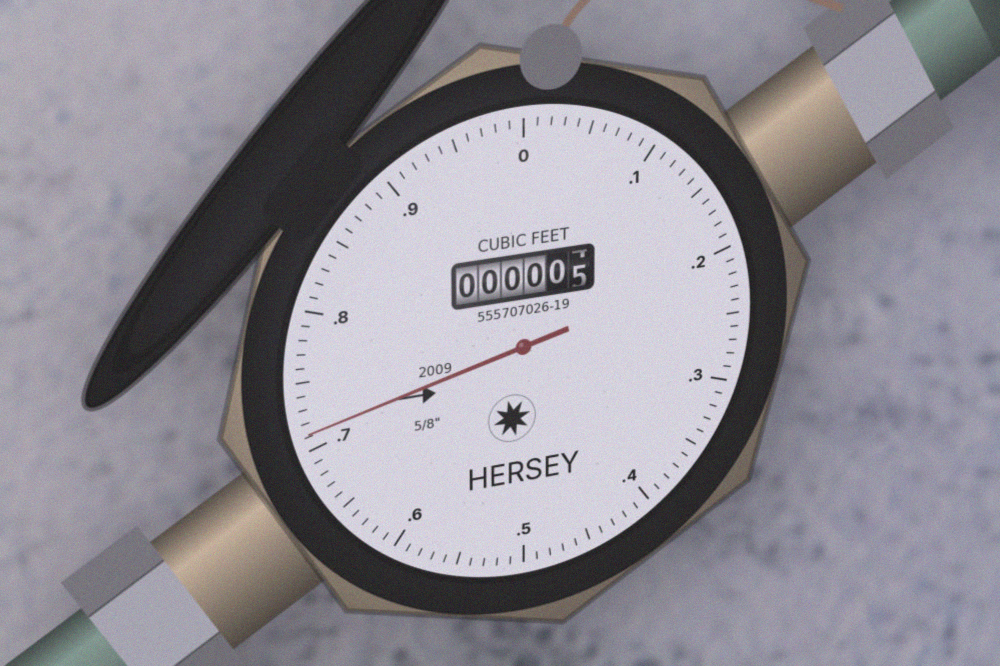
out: 4.71 ft³
